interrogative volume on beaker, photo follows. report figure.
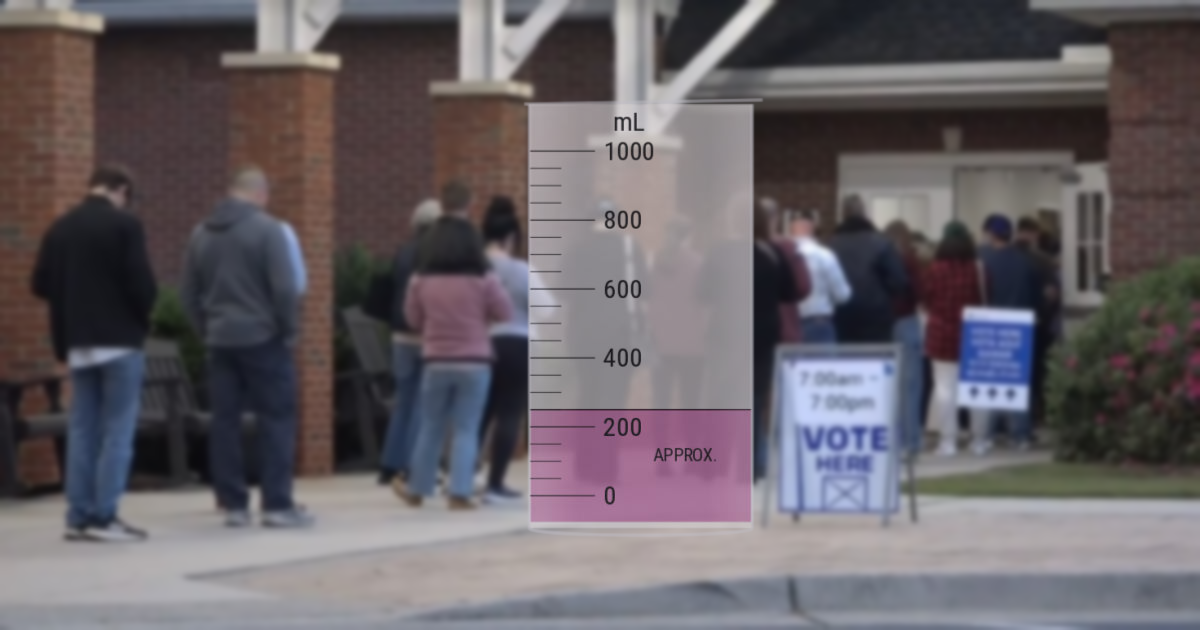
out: 250 mL
